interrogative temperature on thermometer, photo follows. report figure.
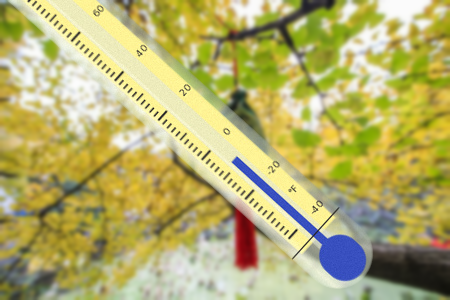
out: -8 °F
